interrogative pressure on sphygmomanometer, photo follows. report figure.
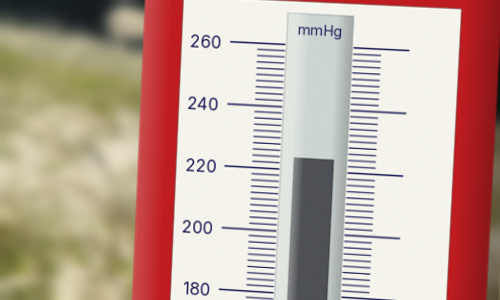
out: 224 mmHg
